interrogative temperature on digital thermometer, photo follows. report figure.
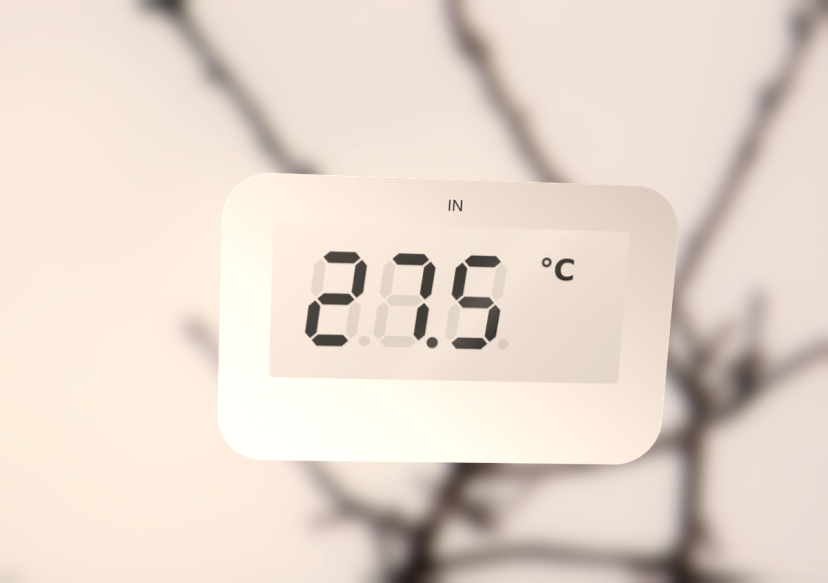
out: 27.5 °C
